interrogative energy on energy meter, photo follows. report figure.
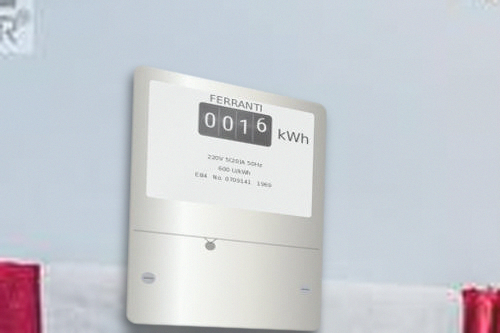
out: 16 kWh
